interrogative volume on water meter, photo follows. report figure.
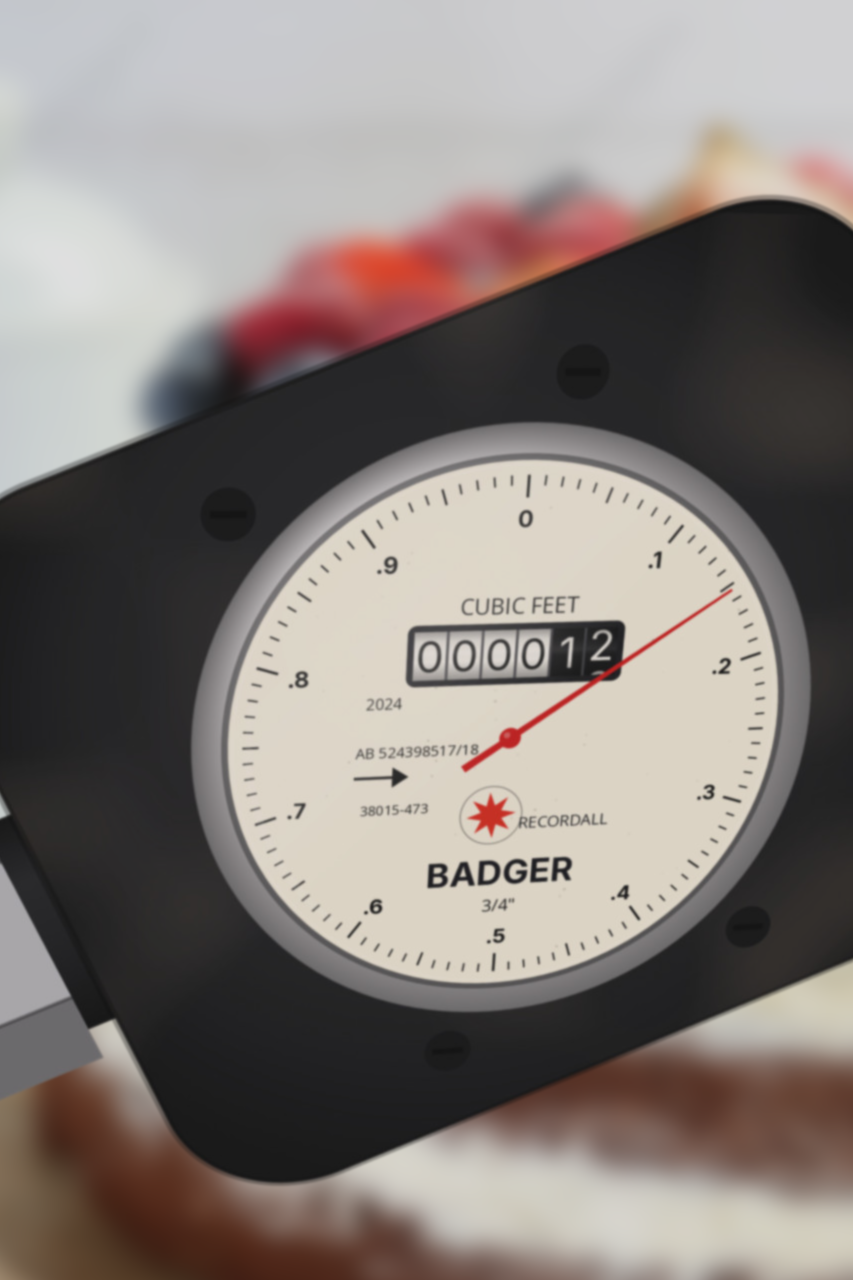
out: 12.15 ft³
